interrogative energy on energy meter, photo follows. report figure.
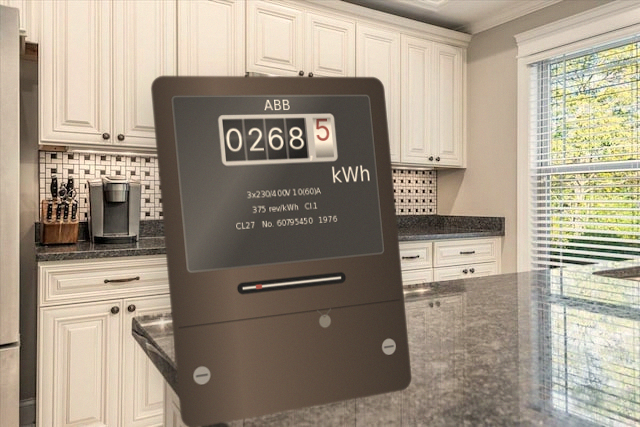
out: 268.5 kWh
